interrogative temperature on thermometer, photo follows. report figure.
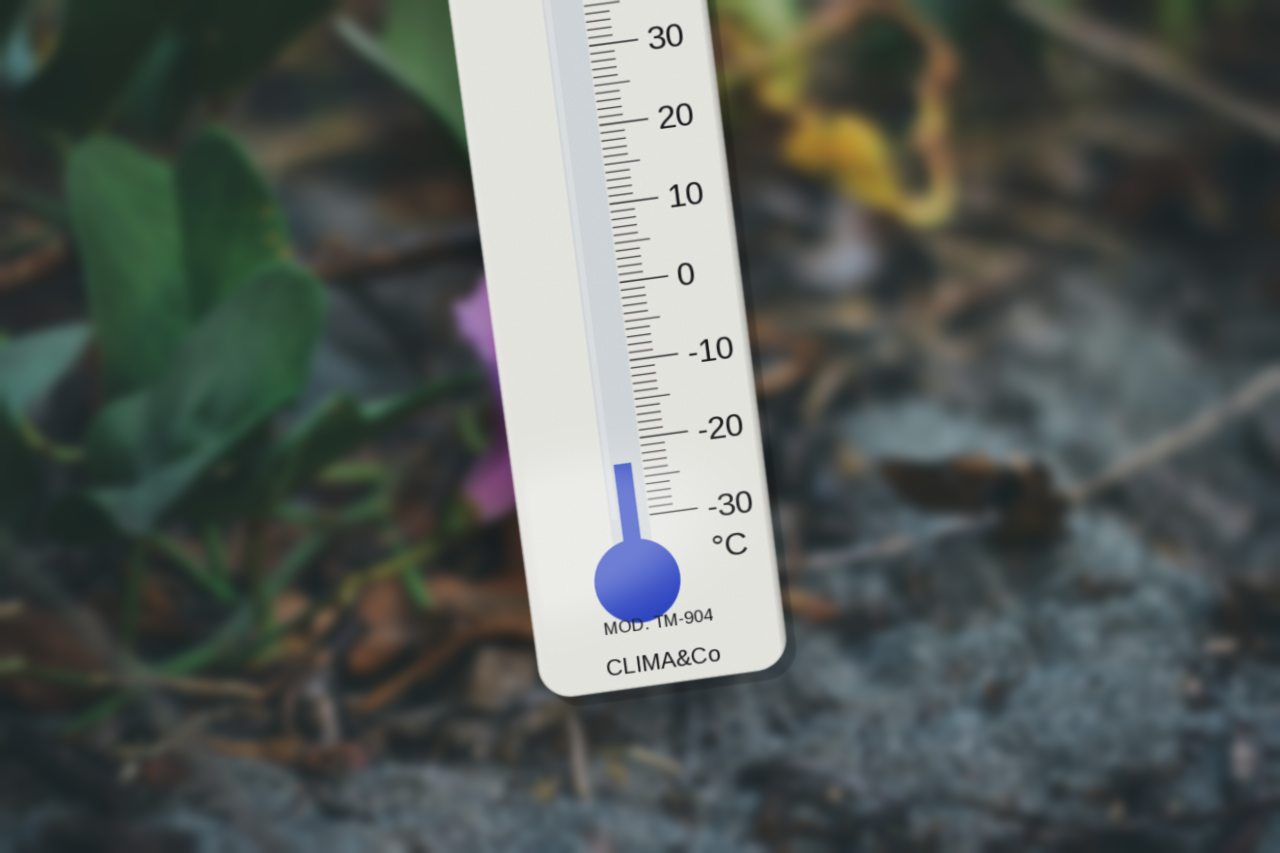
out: -23 °C
